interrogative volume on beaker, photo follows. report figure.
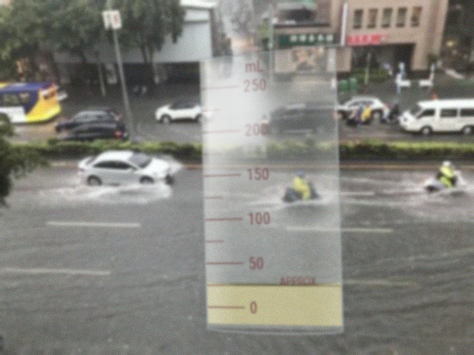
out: 25 mL
